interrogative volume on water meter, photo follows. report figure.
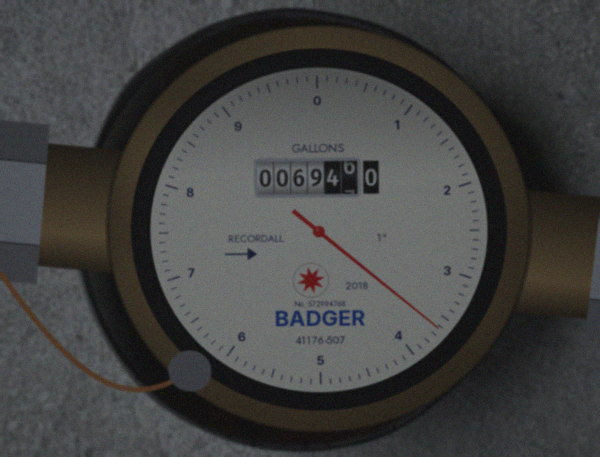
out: 69463.6 gal
